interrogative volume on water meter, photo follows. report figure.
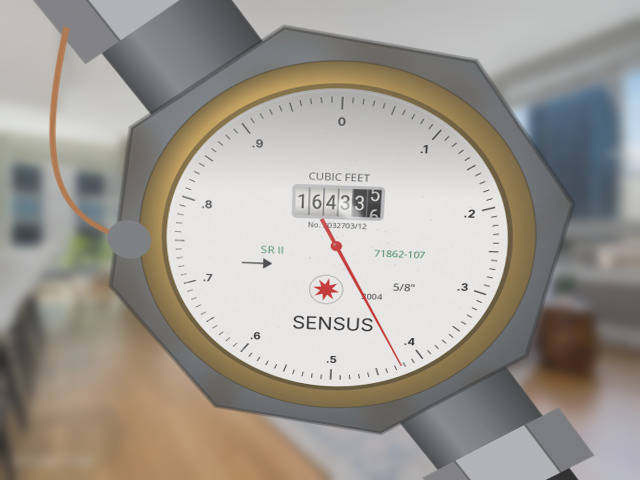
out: 164335.42 ft³
